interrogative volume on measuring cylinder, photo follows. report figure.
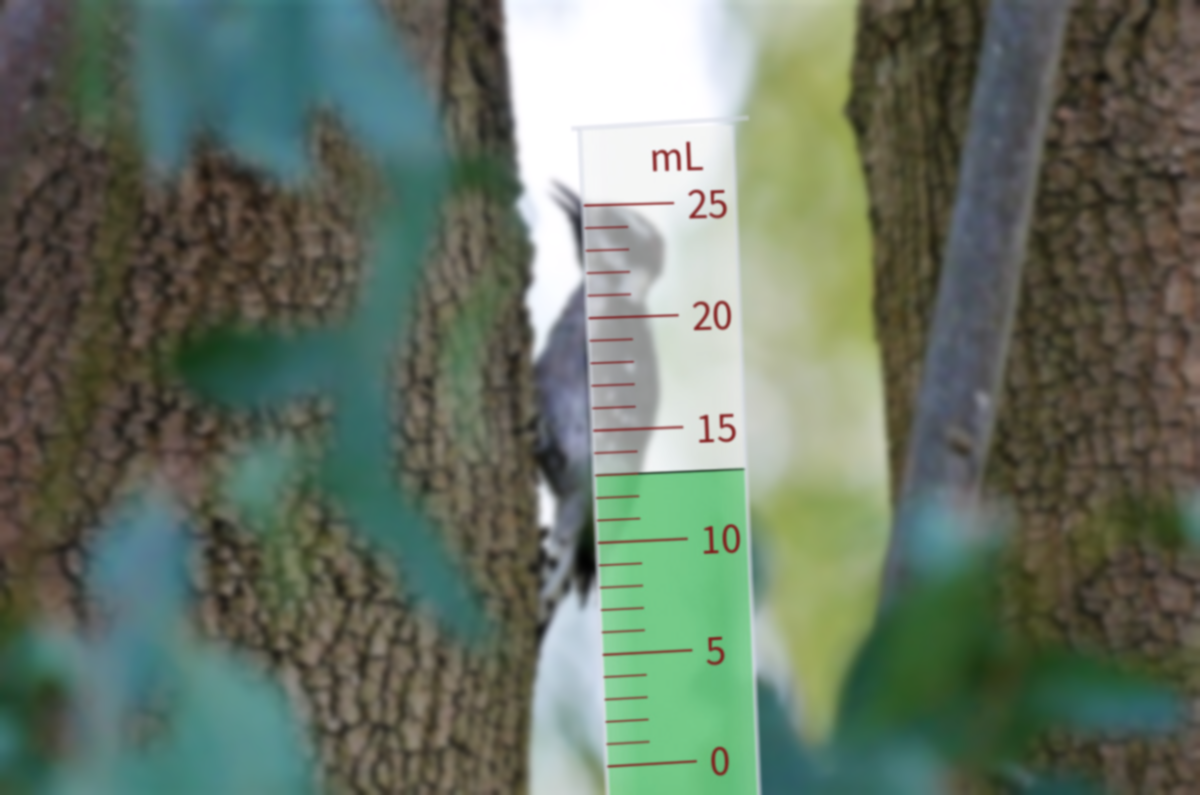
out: 13 mL
